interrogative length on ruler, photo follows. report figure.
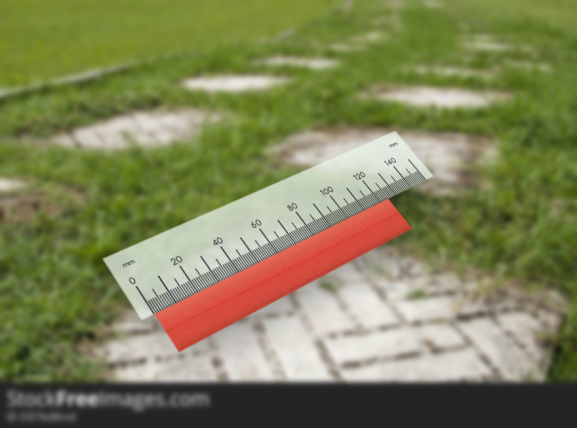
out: 125 mm
